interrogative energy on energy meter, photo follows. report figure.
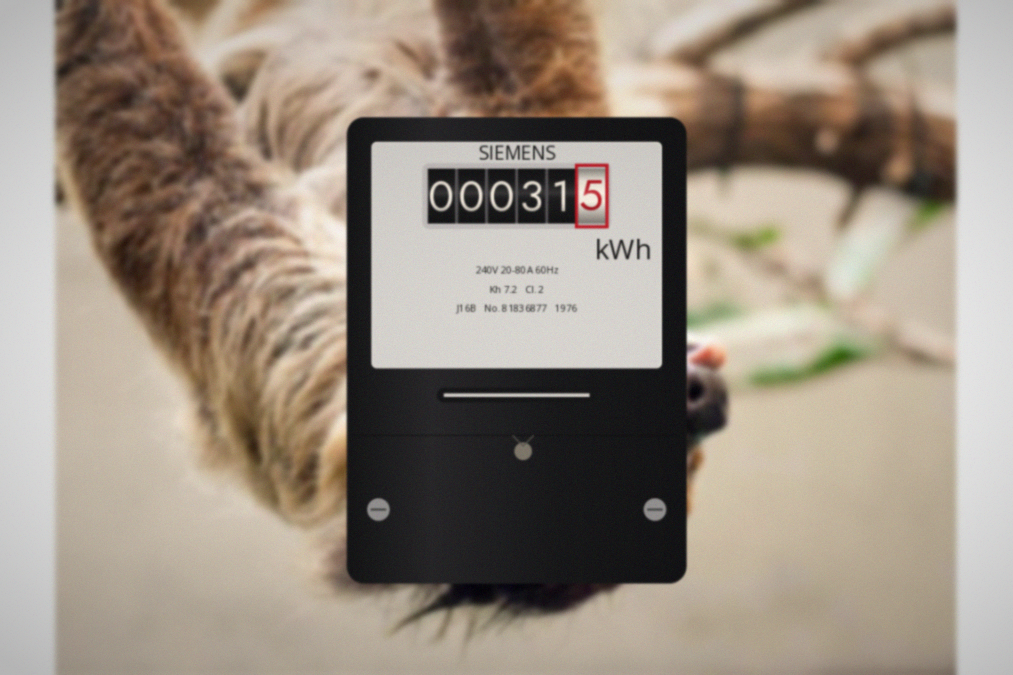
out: 31.5 kWh
